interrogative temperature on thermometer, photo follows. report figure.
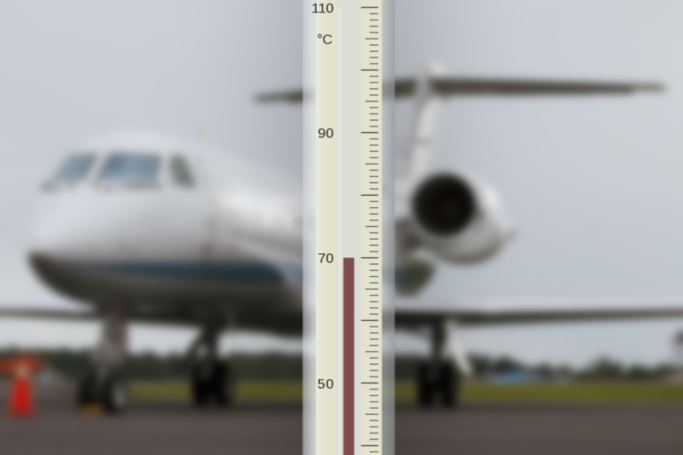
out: 70 °C
